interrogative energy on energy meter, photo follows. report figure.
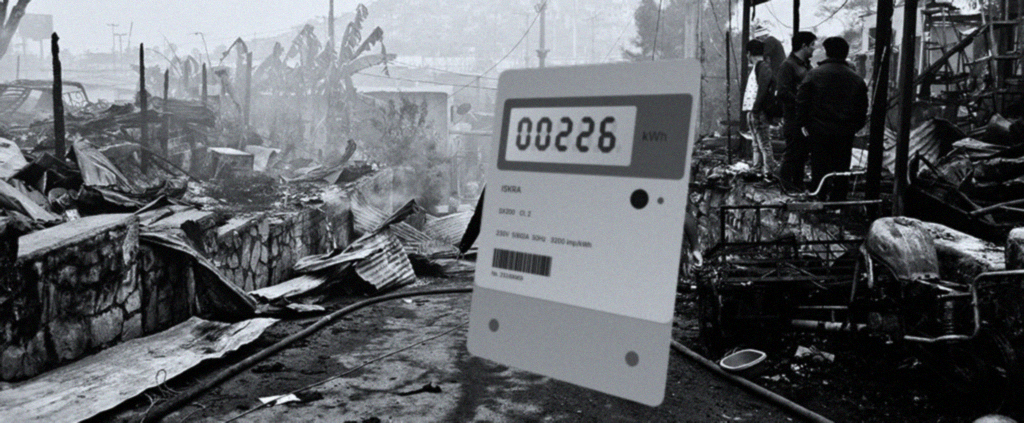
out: 226 kWh
